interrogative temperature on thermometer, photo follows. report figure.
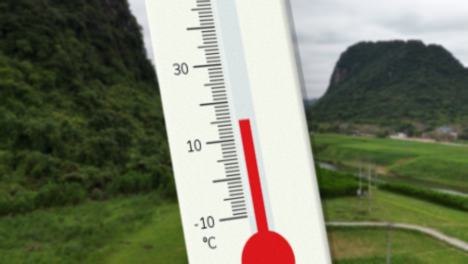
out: 15 °C
